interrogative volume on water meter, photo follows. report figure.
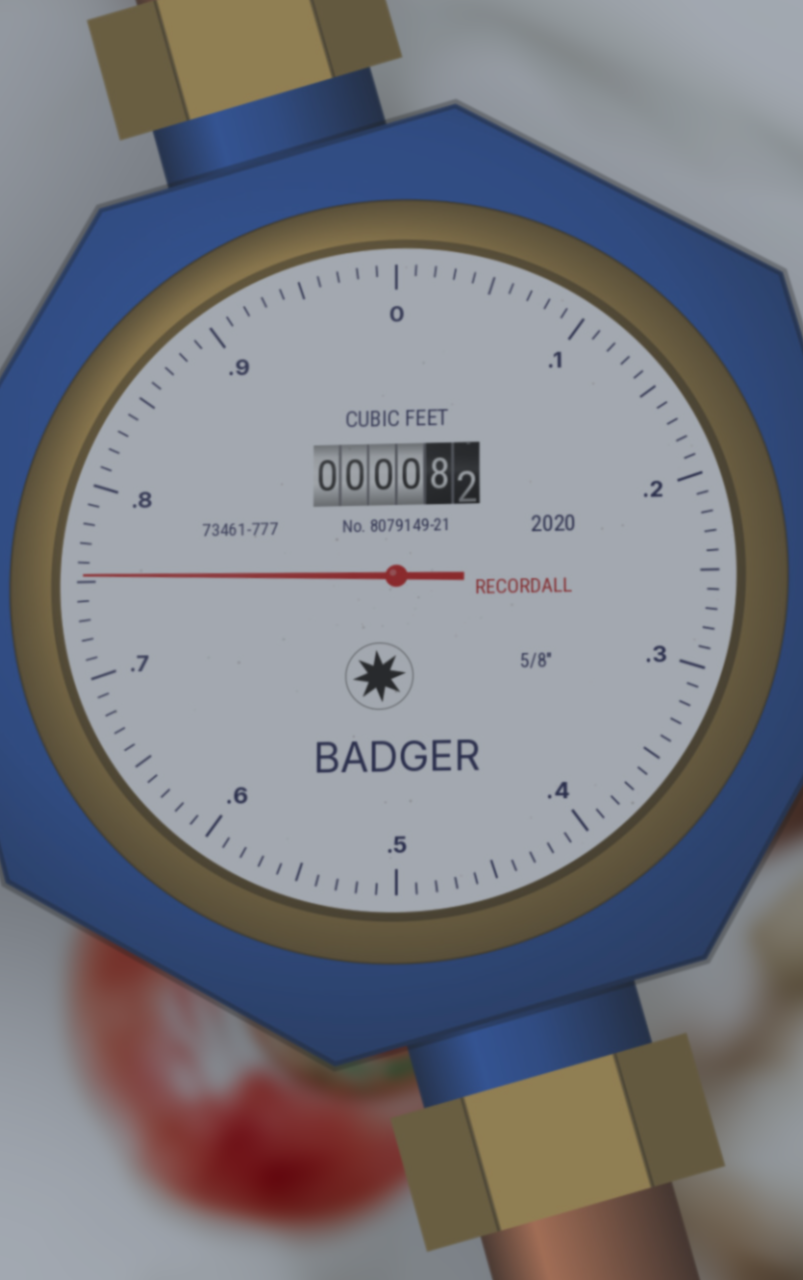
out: 81.75 ft³
